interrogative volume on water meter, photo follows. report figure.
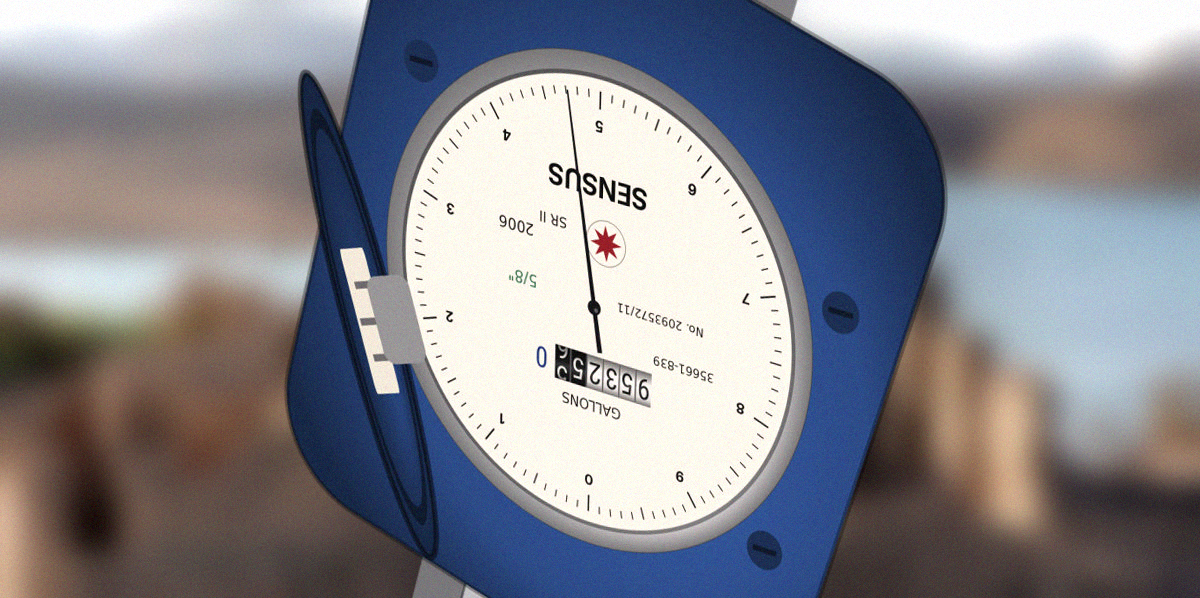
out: 9532554.7 gal
